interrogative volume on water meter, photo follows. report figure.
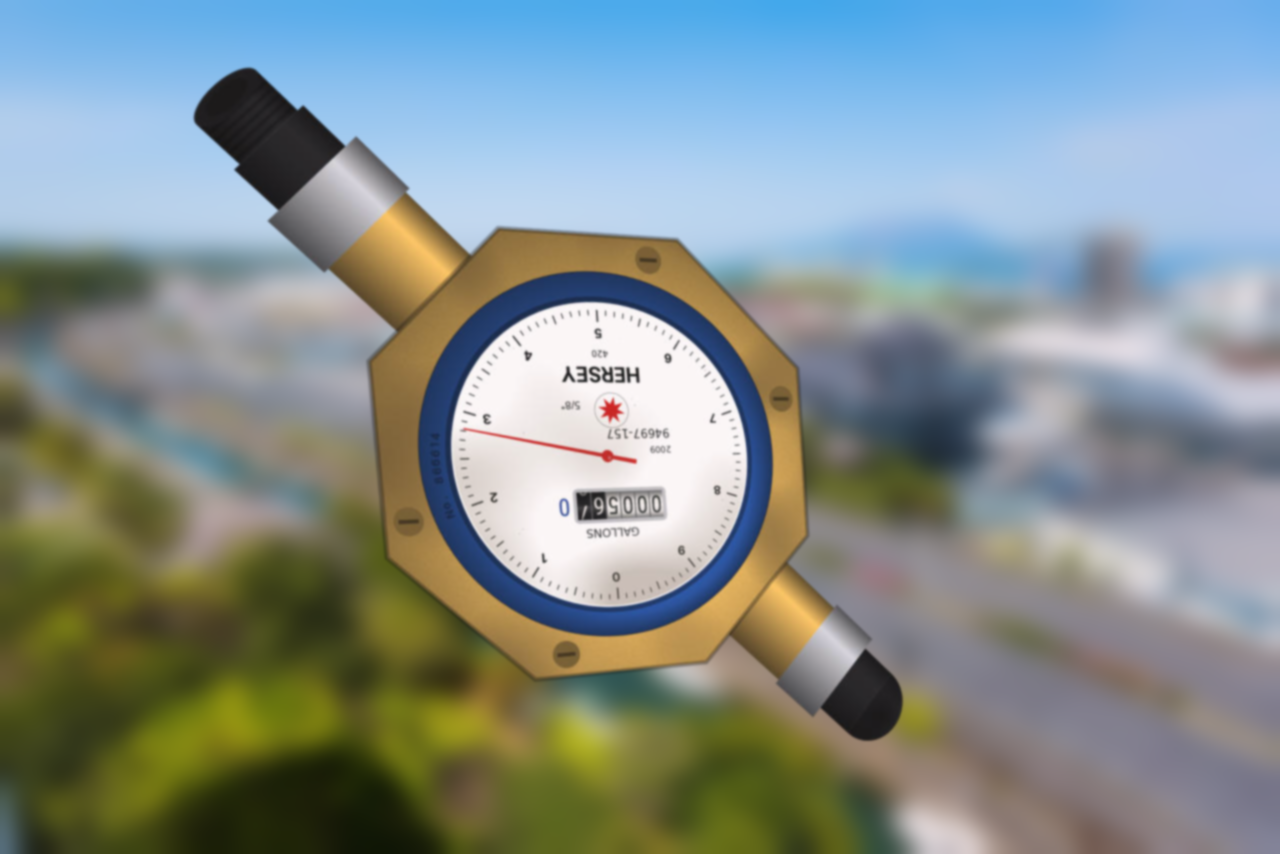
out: 5672.8 gal
